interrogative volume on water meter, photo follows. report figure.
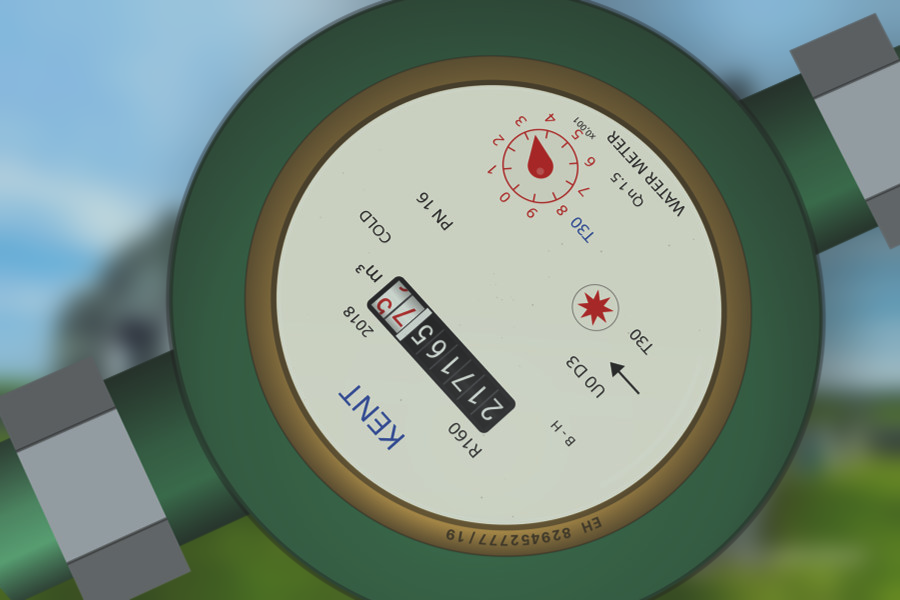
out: 217165.753 m³
